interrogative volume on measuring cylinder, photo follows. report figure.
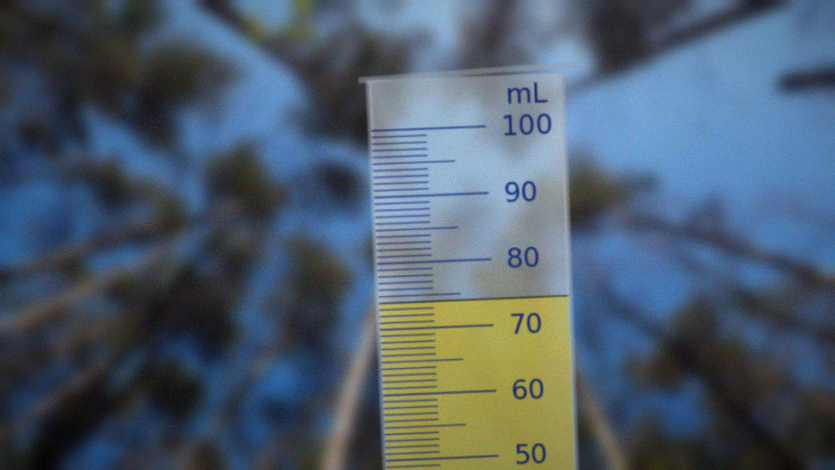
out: 74 mL
